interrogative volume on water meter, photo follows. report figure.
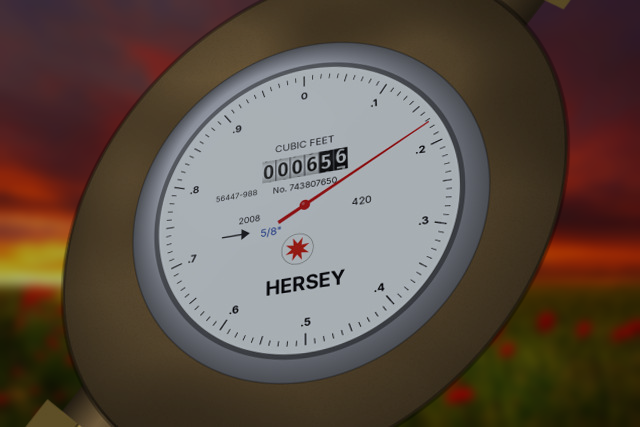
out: 656.17 ft³
